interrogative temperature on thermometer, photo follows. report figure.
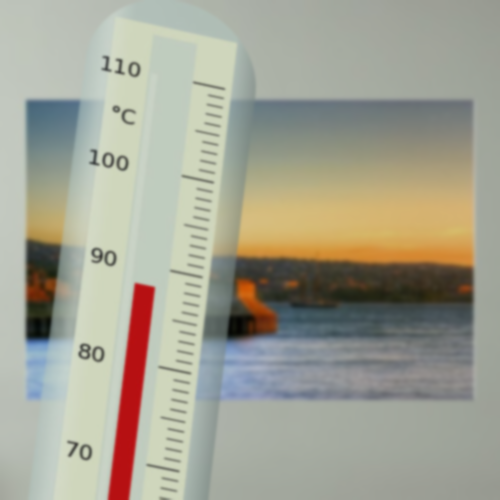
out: 88 °C
